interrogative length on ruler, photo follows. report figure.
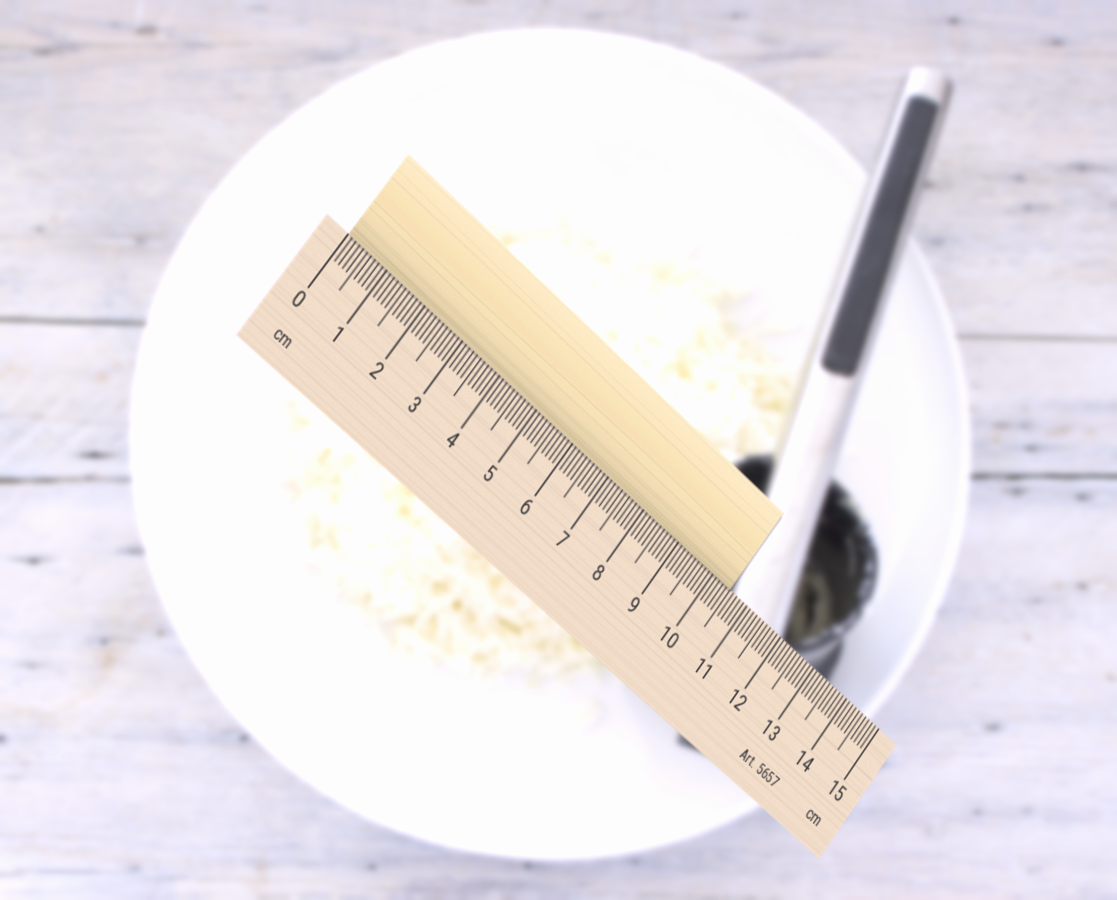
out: 10.5 cm
